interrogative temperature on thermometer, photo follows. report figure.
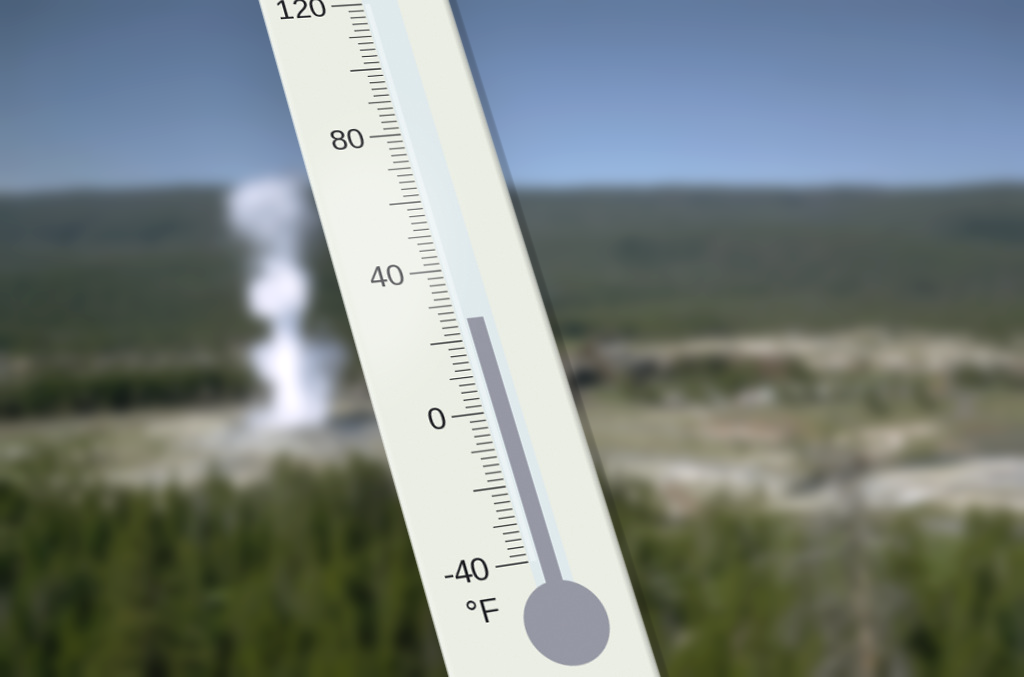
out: 26 °F
